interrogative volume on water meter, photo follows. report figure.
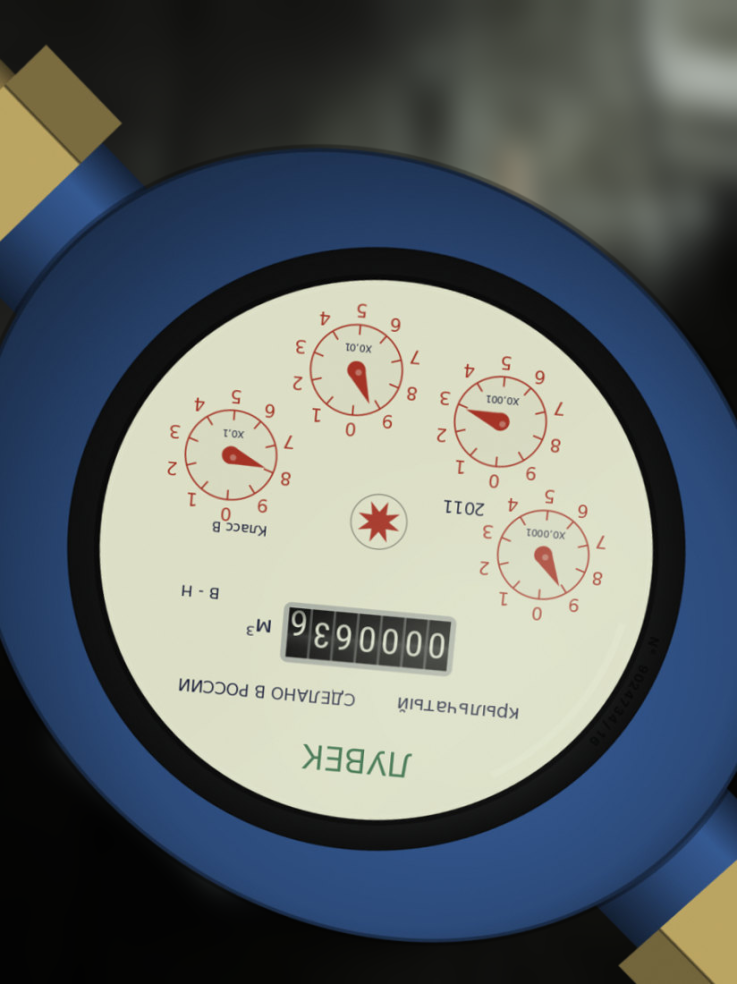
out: 635.7929 m³
